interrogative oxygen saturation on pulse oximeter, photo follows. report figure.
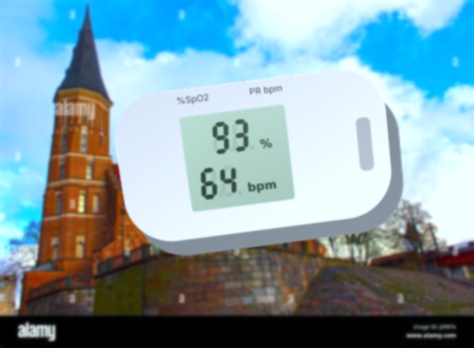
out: 93 %
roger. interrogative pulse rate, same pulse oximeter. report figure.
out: 64 bpm
